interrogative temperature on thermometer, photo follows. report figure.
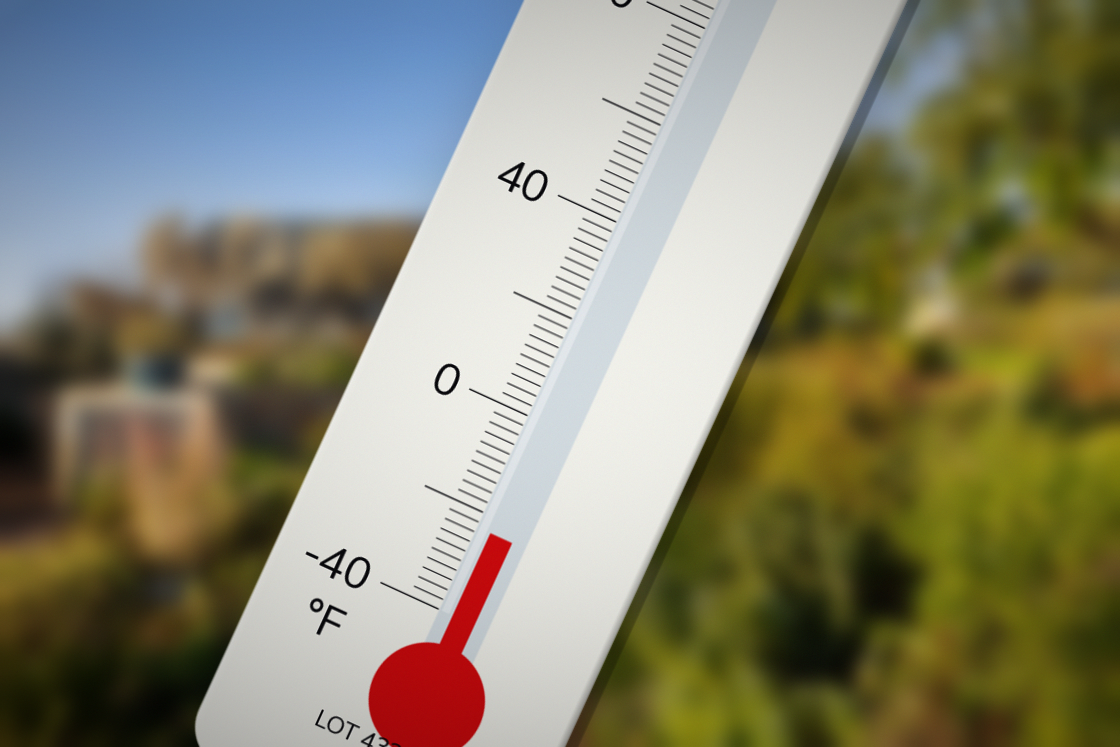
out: -23 °F
